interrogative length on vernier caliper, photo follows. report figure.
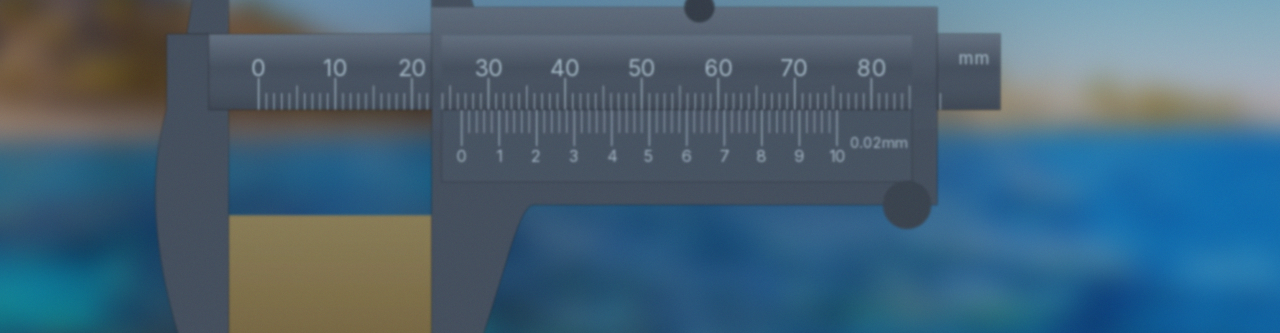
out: 26.5 mm
